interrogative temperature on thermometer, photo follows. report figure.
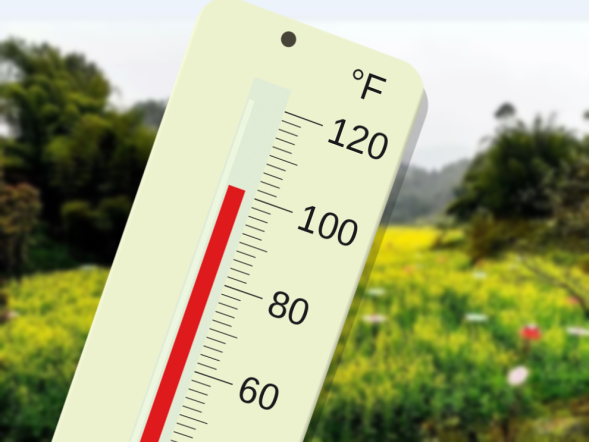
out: 101 °F
